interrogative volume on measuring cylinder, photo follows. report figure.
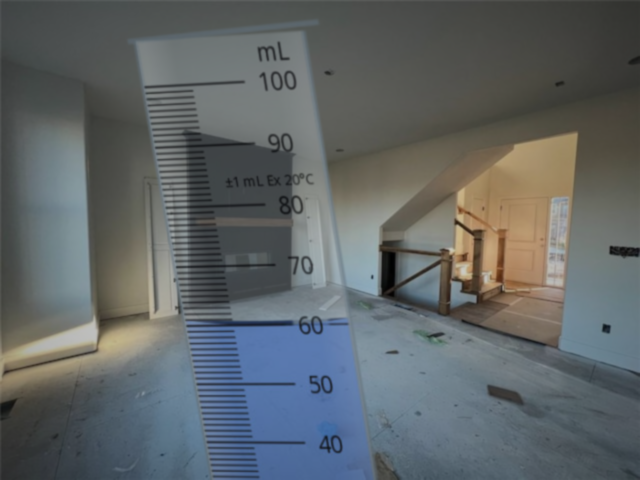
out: 60 mL
